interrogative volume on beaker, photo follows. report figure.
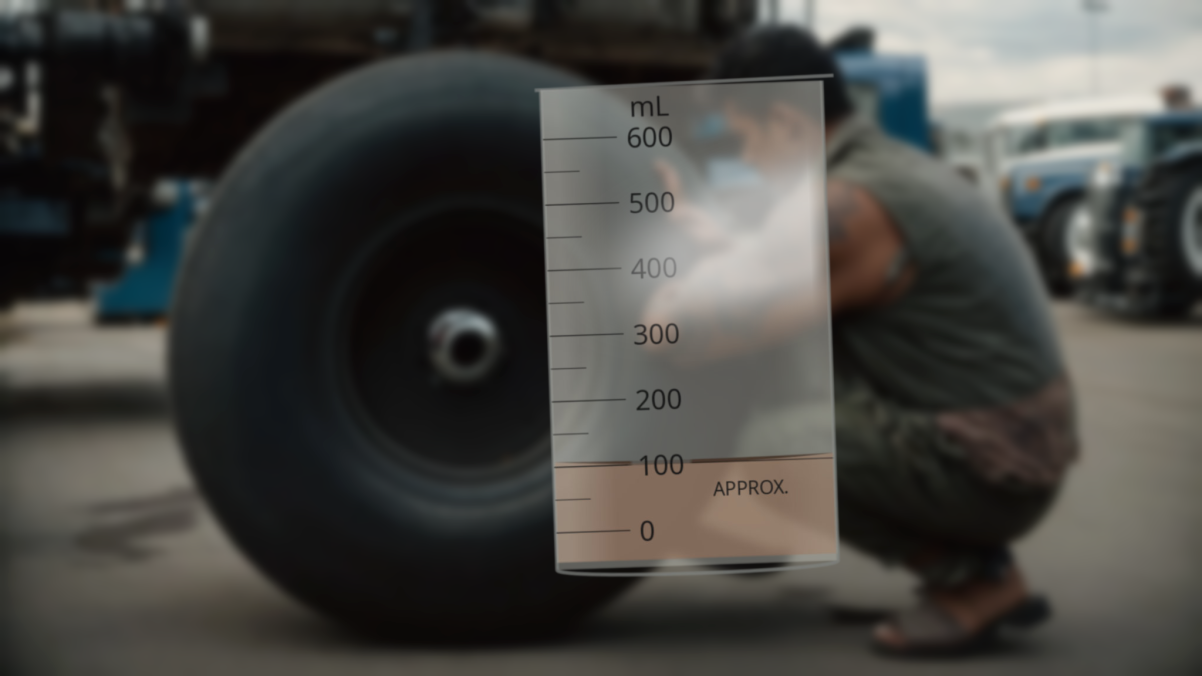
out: 100 mL
